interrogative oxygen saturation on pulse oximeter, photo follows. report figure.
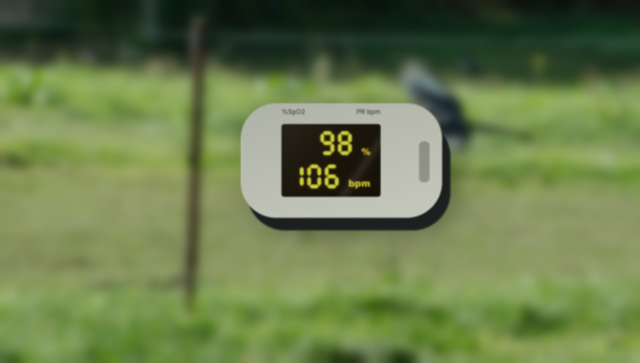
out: 98 %
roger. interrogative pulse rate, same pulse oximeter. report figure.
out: 106 bpm
